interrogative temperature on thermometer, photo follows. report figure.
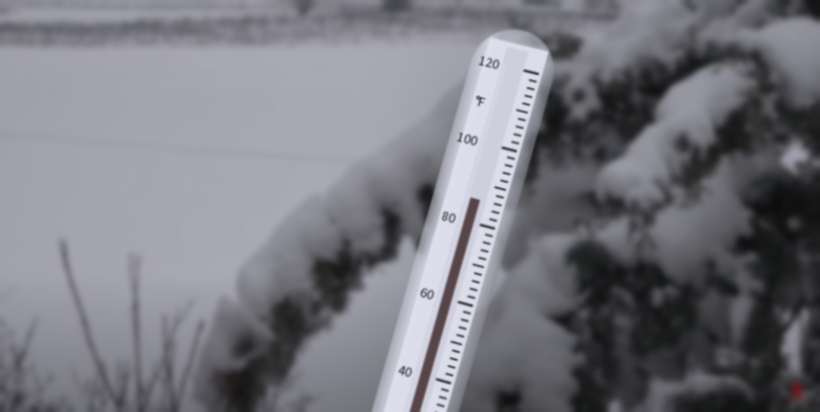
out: 86 °F
